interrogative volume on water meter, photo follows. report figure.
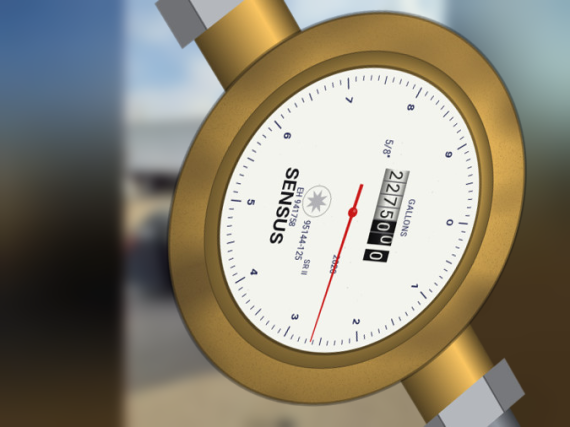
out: 2275002.6 gal
